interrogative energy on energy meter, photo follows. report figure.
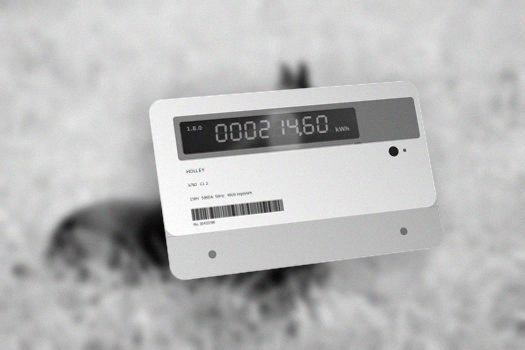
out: 214.60 kWh
